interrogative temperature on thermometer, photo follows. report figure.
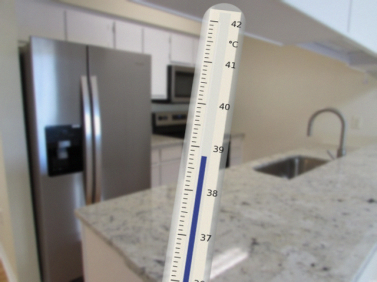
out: 38.8 °C
